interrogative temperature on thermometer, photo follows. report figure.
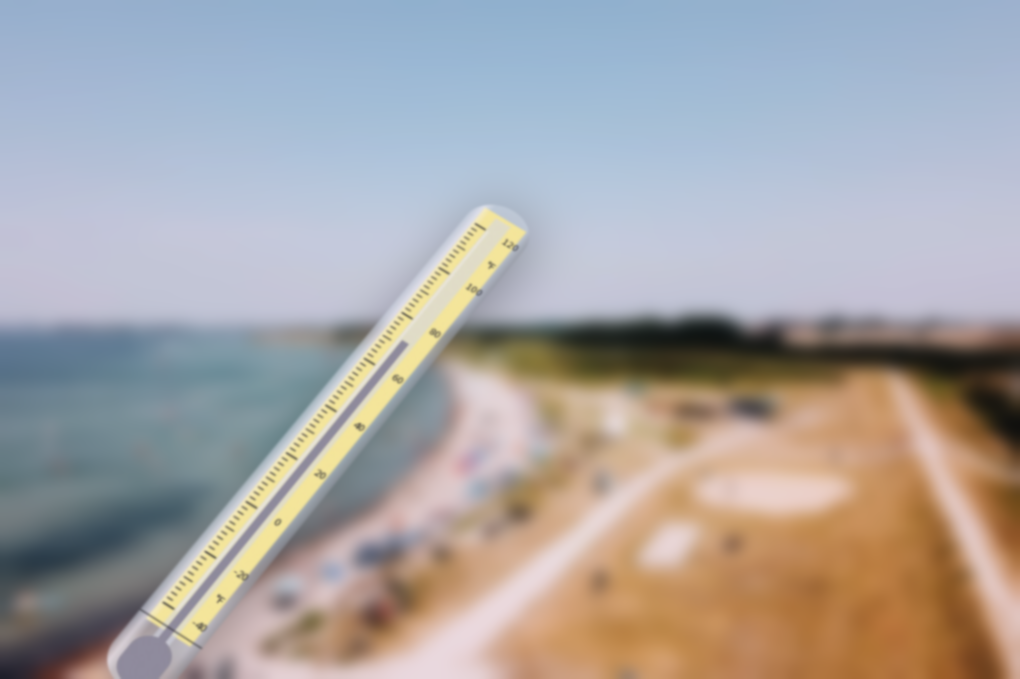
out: 72 °F
